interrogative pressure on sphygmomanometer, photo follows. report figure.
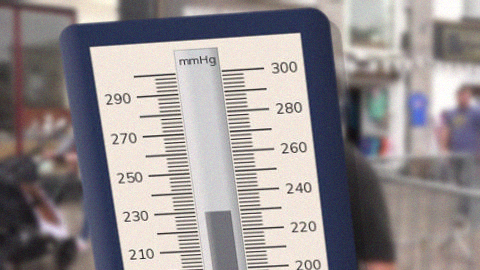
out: 230 mmHg
